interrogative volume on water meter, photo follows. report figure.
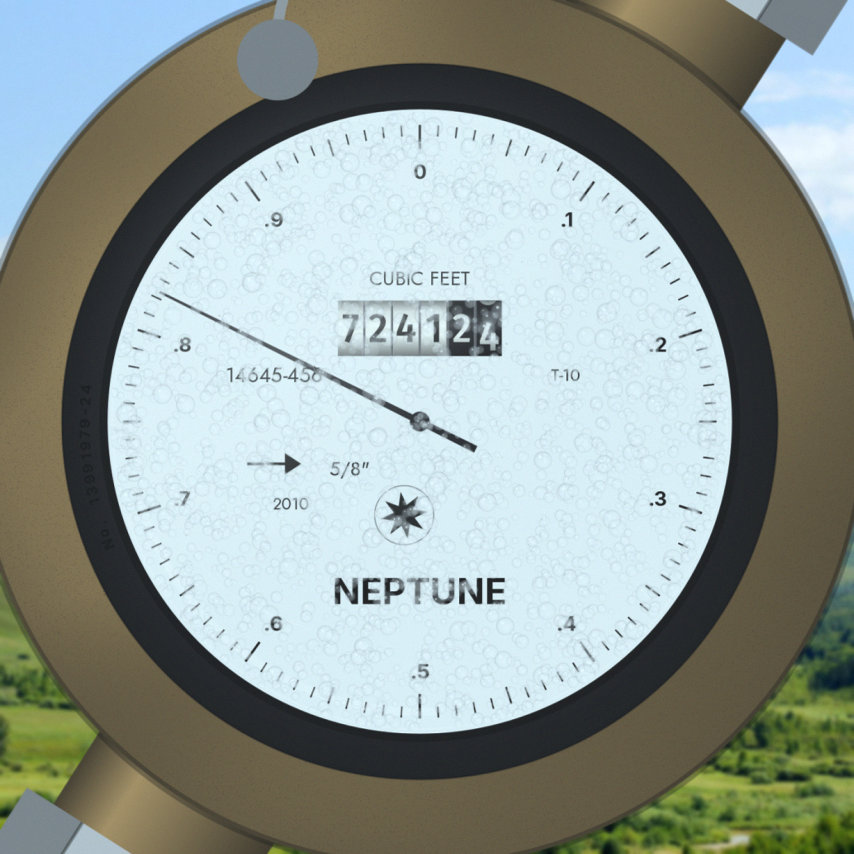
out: 724123.82 ft³
